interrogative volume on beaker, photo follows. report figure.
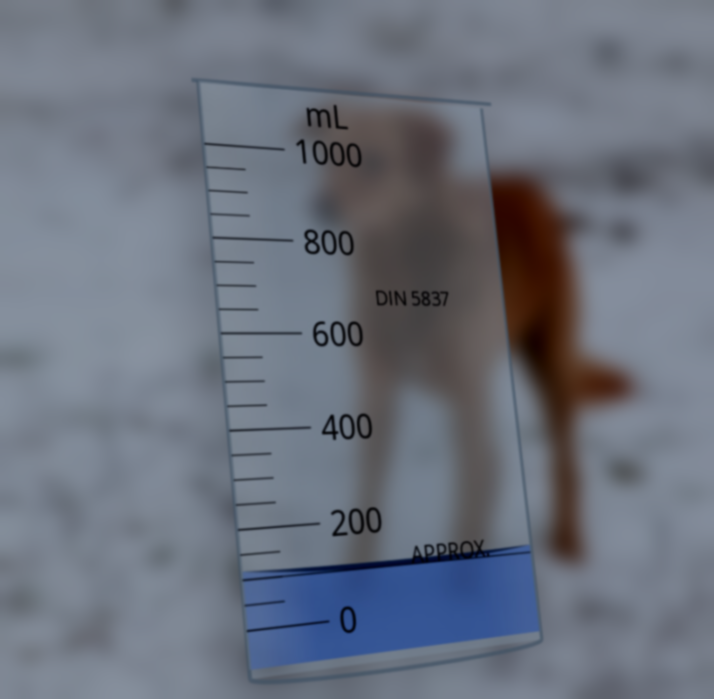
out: 100 mL
